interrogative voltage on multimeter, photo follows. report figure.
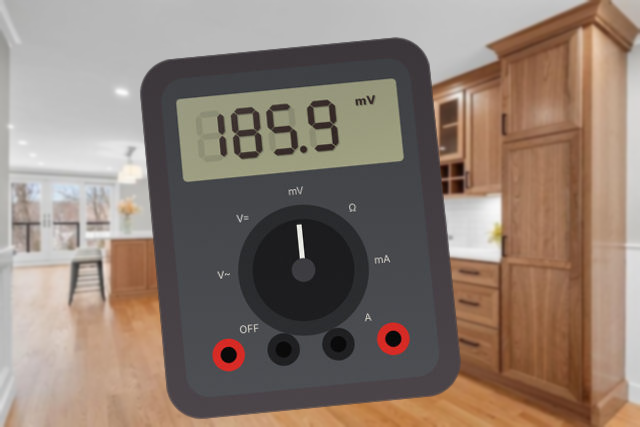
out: 185.9 mV
